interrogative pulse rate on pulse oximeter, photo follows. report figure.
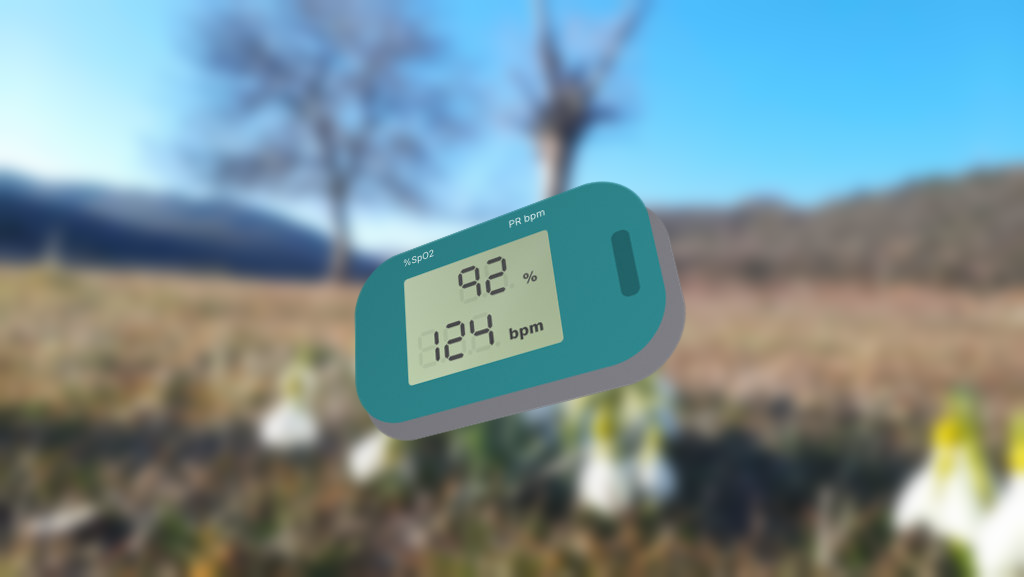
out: 124 bpm
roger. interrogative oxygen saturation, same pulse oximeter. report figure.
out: 92 %
